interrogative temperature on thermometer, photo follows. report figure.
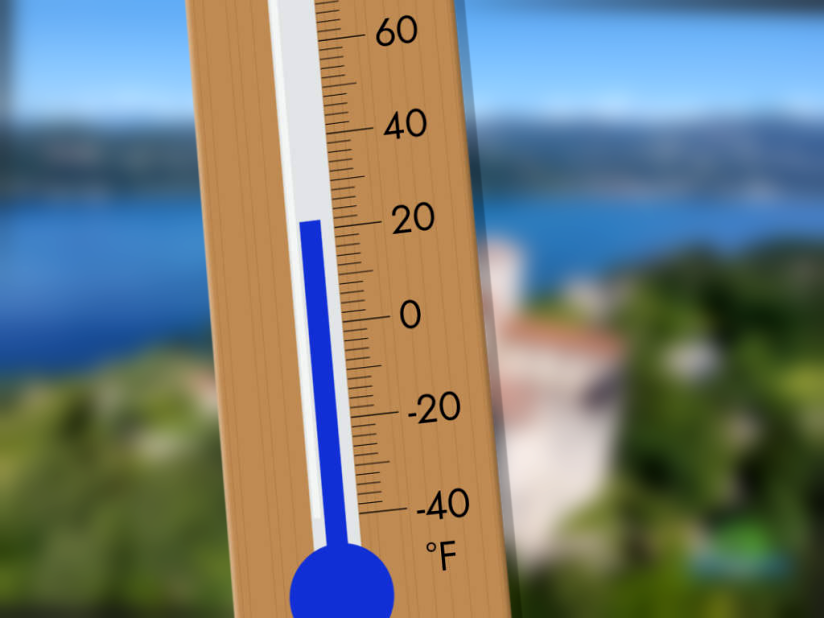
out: 22 °F
